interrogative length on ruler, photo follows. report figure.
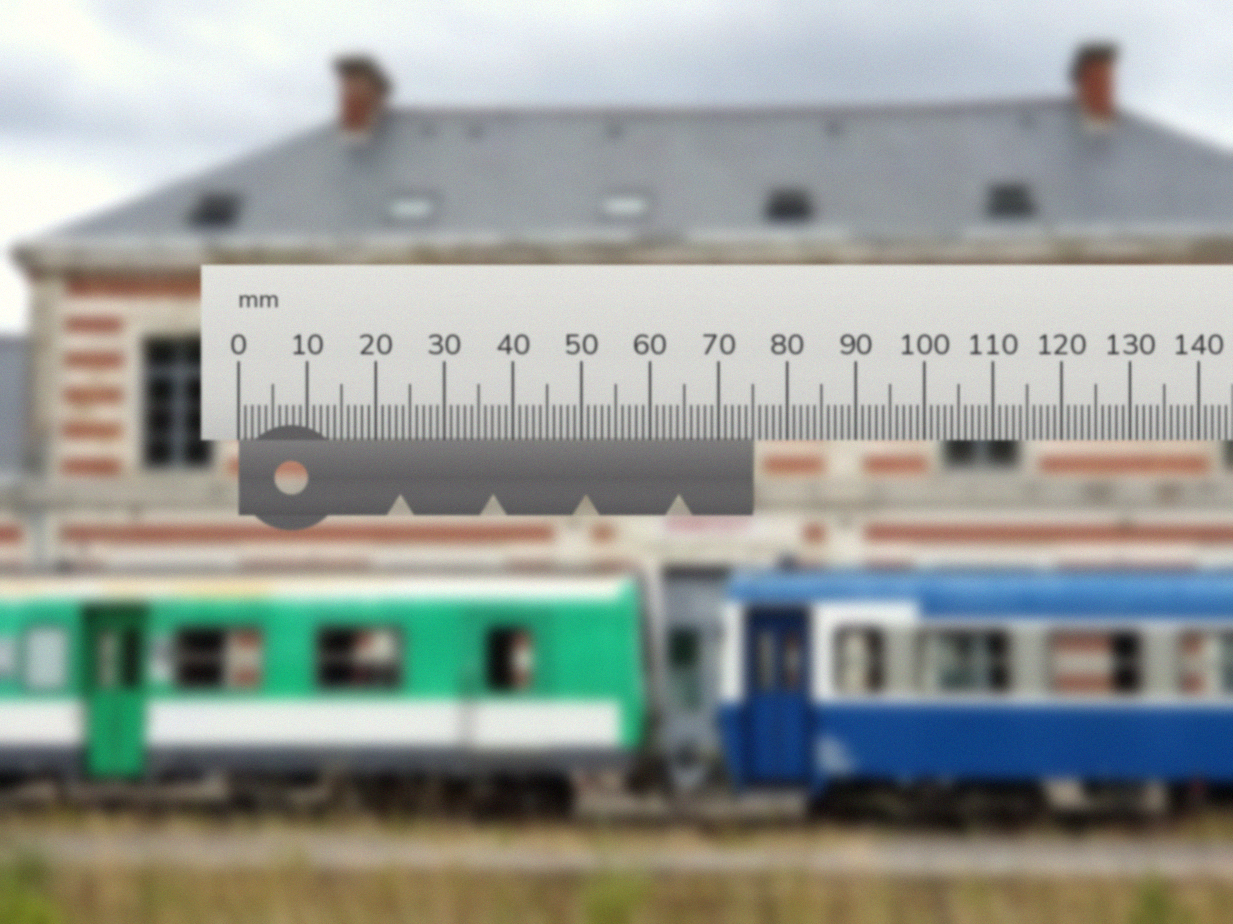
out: 75 mm
